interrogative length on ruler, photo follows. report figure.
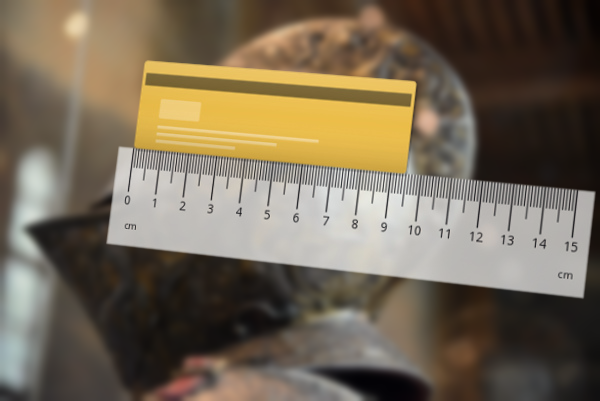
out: 9.5 cm
